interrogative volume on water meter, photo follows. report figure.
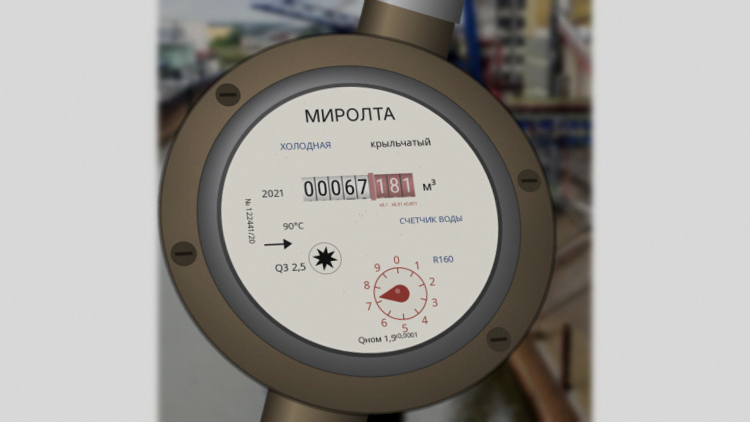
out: 67.1817 m³
